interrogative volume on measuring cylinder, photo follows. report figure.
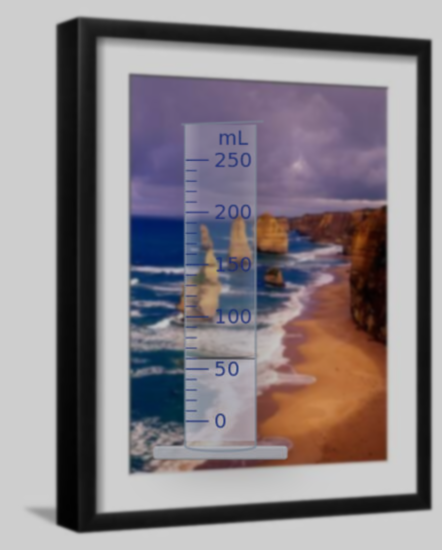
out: 60 mL
